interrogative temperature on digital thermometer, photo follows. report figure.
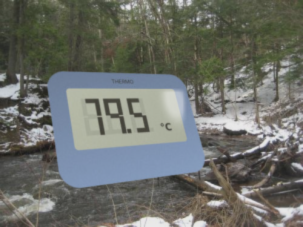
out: 79.5 °C
